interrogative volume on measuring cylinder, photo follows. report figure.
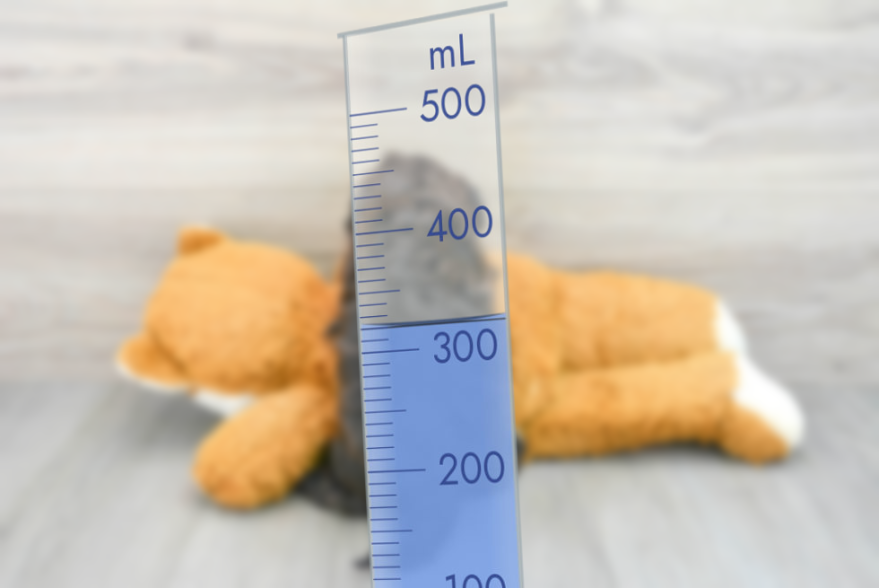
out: 320 mL
